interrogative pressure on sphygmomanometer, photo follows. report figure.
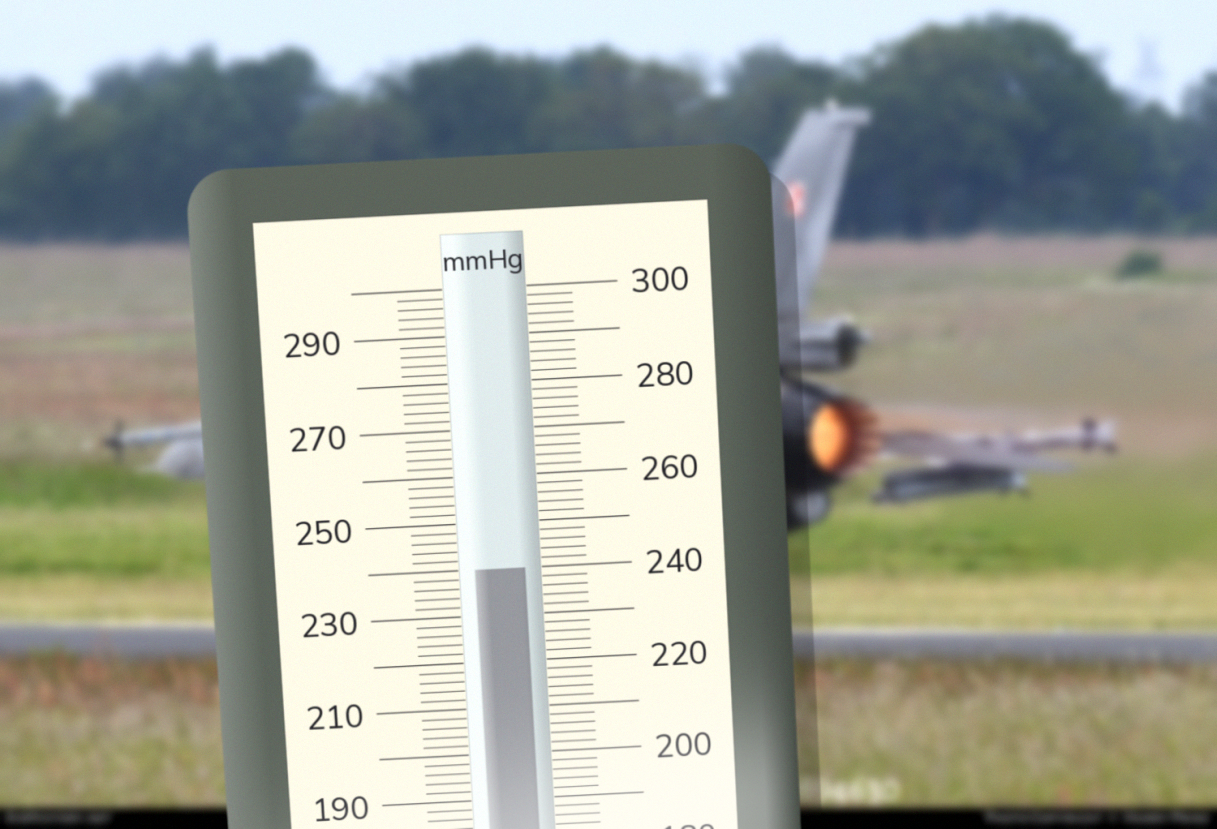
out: 240 mmHg
